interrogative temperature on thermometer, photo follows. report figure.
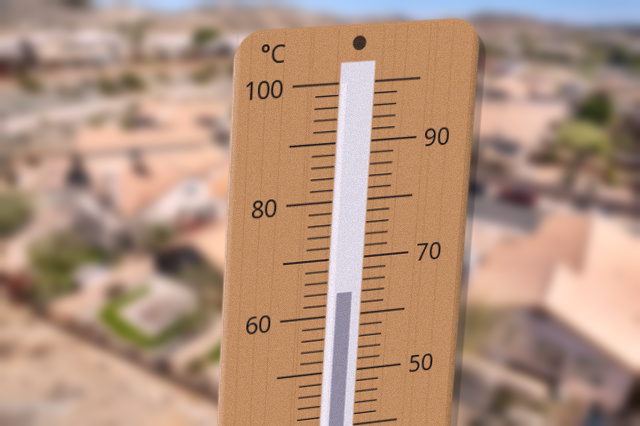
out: 64 °C
